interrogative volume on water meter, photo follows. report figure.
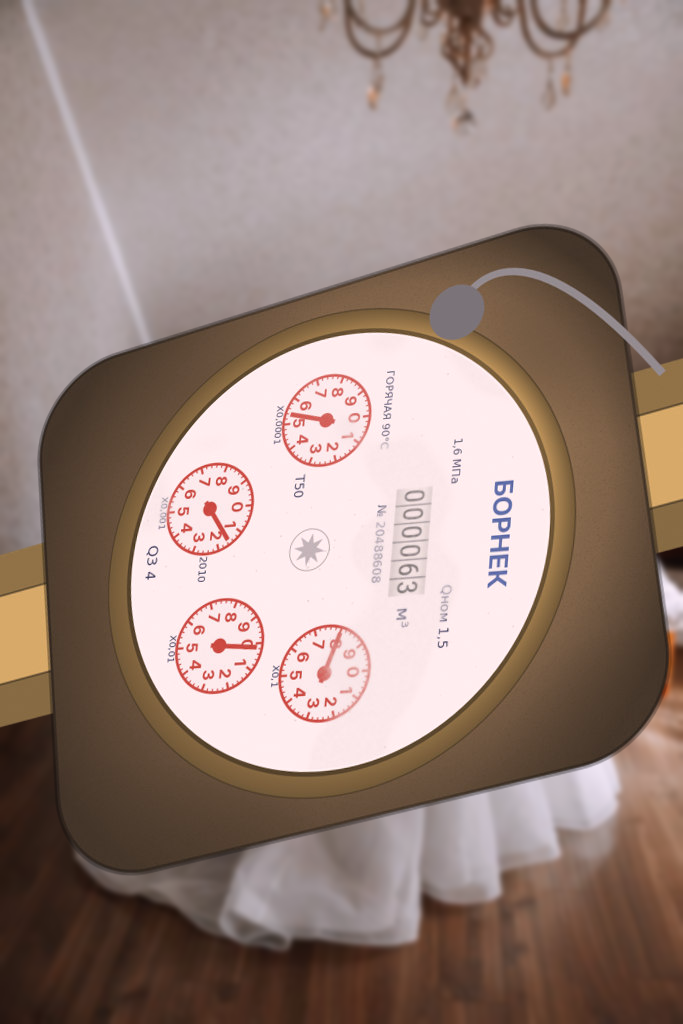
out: 63.8015 m³
